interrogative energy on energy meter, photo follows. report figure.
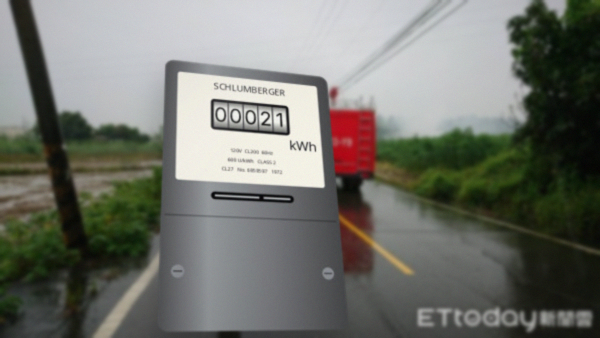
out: 21 kWh
